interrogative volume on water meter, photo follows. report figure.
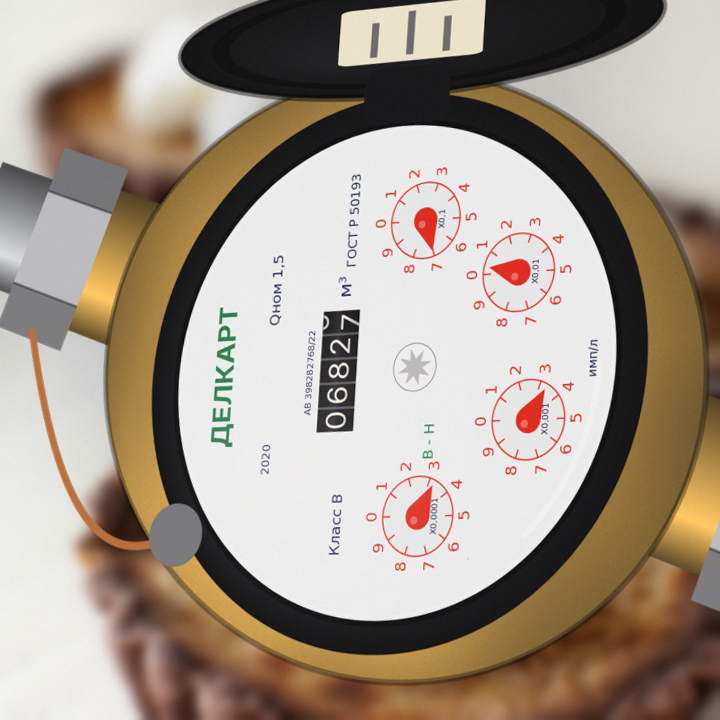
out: 6826.7033 m³
